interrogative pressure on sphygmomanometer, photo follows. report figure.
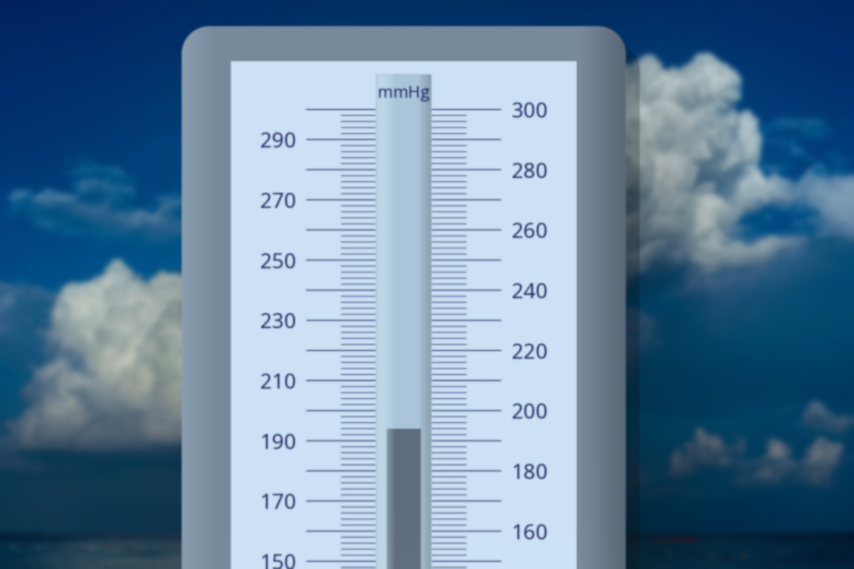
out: 194 mmHg
